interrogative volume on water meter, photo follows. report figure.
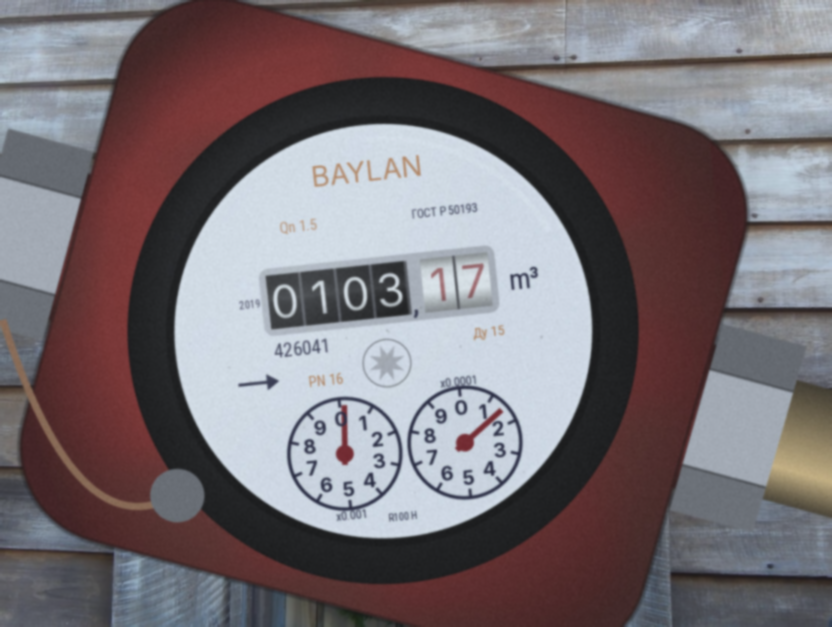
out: 103.1701 m³
